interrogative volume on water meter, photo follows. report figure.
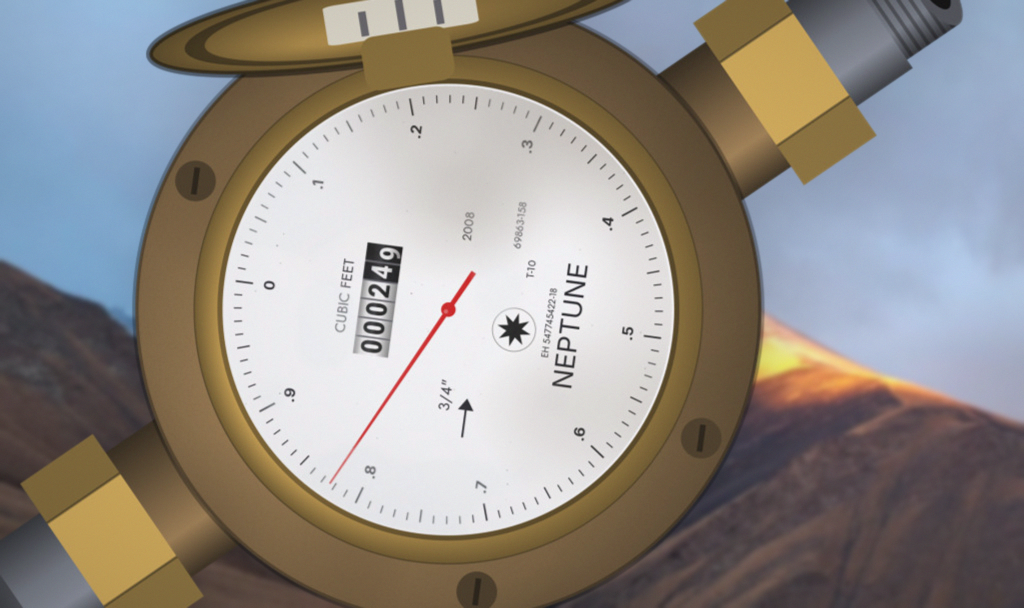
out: 248.82 ft³
